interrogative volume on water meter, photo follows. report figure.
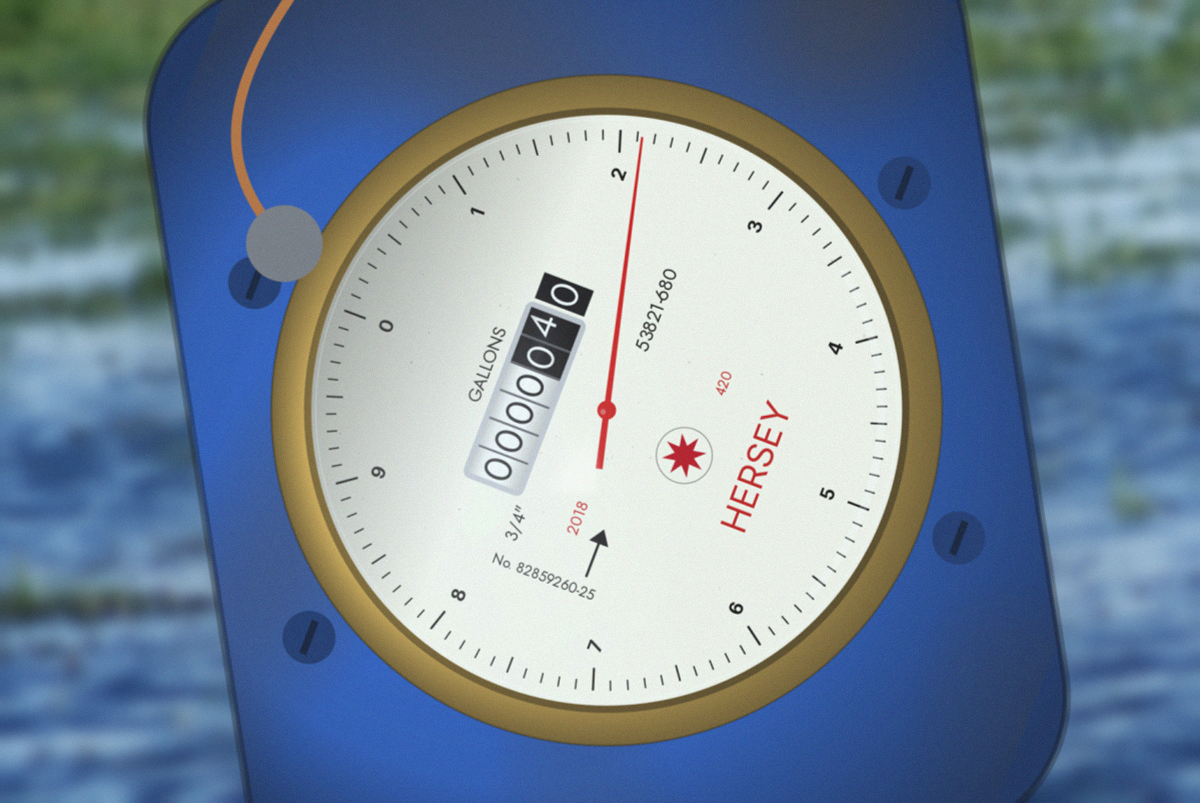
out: 42.1 gal
